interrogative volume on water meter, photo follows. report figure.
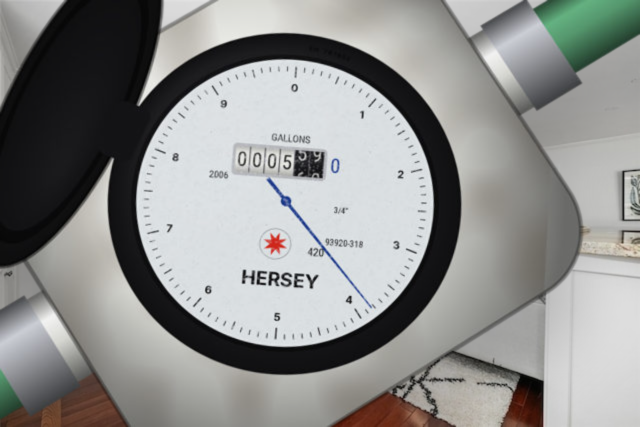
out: 5593.8 gal
